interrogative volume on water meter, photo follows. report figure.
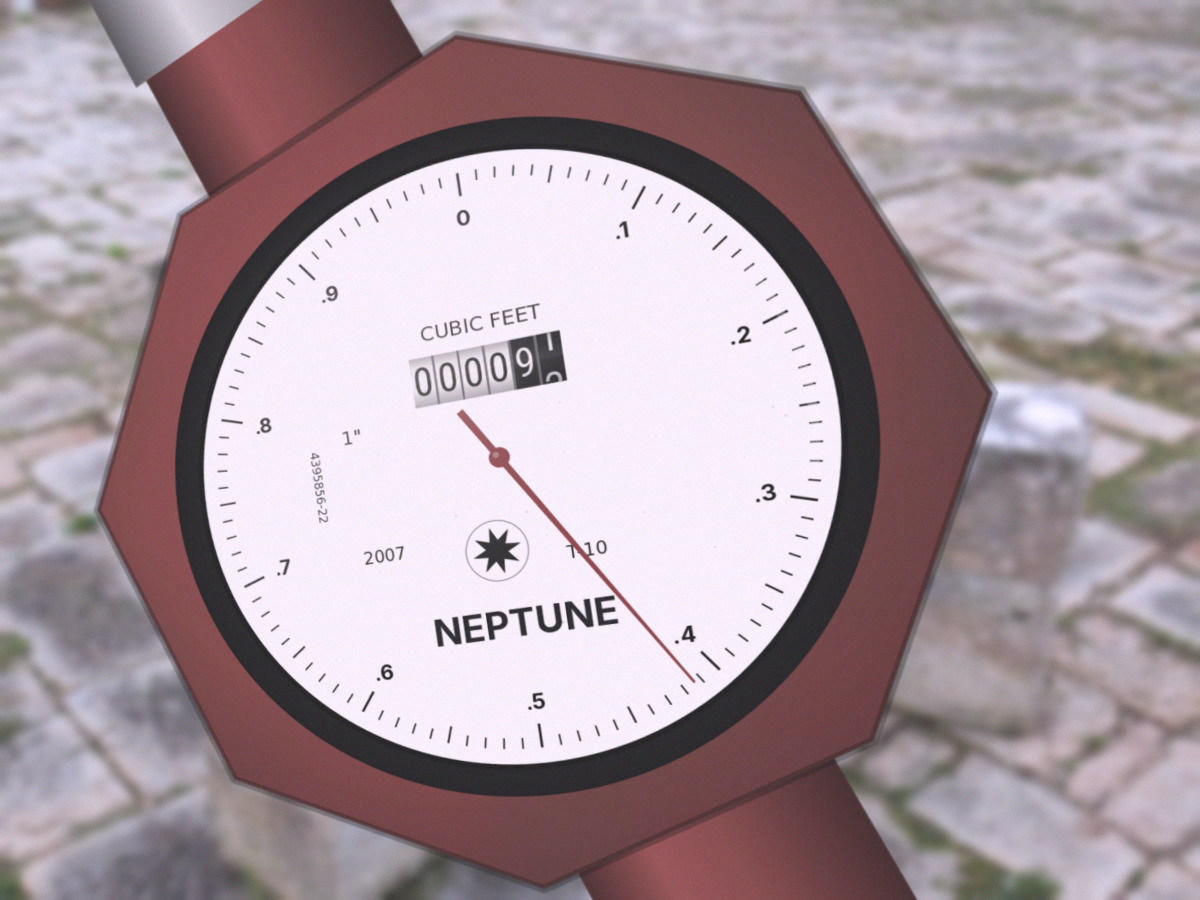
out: 91.41 ft³
